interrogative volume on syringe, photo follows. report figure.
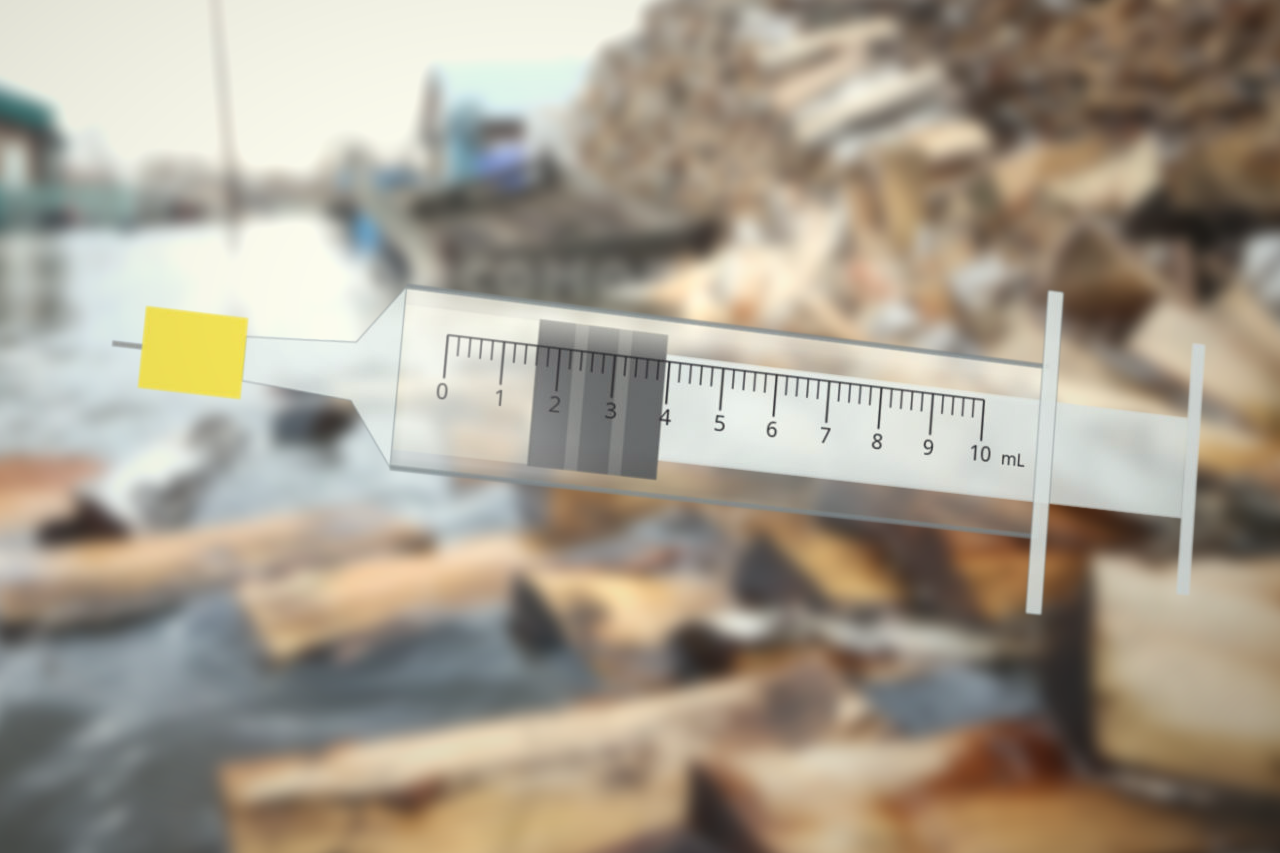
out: 1.6 mL
